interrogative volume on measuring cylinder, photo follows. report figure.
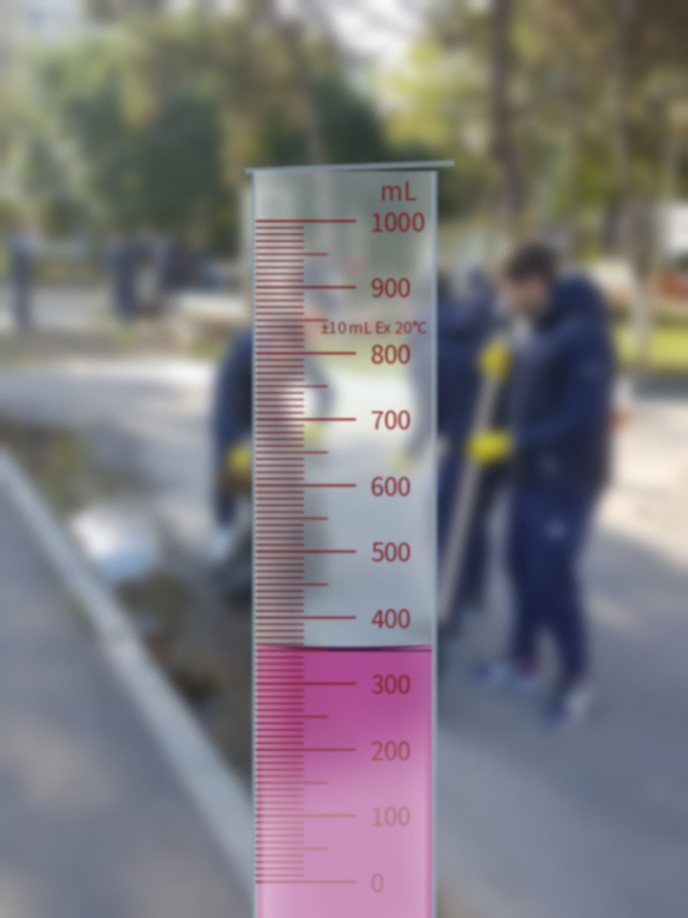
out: 350 mL
